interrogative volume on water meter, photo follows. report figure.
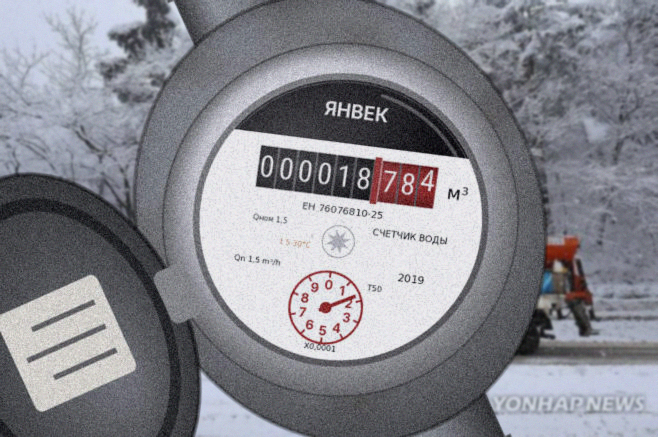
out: 18.7841 m³
